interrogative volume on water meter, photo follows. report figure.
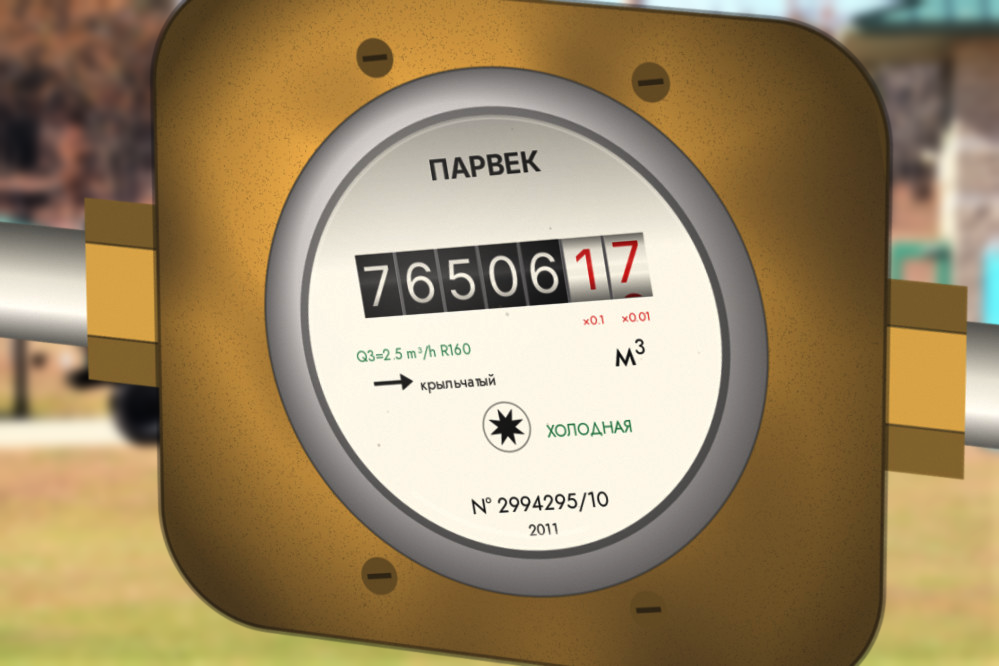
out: 76506.17 m³
